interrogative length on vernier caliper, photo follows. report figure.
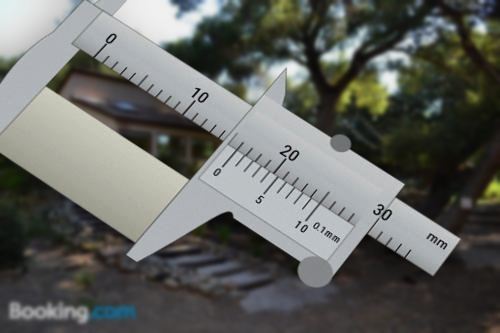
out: 16.0 mm
